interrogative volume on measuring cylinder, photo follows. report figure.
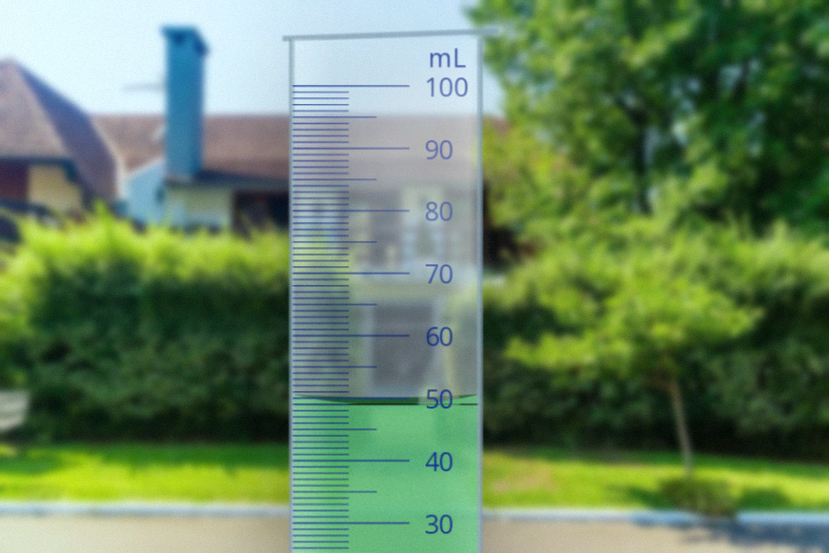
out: 49 mL
